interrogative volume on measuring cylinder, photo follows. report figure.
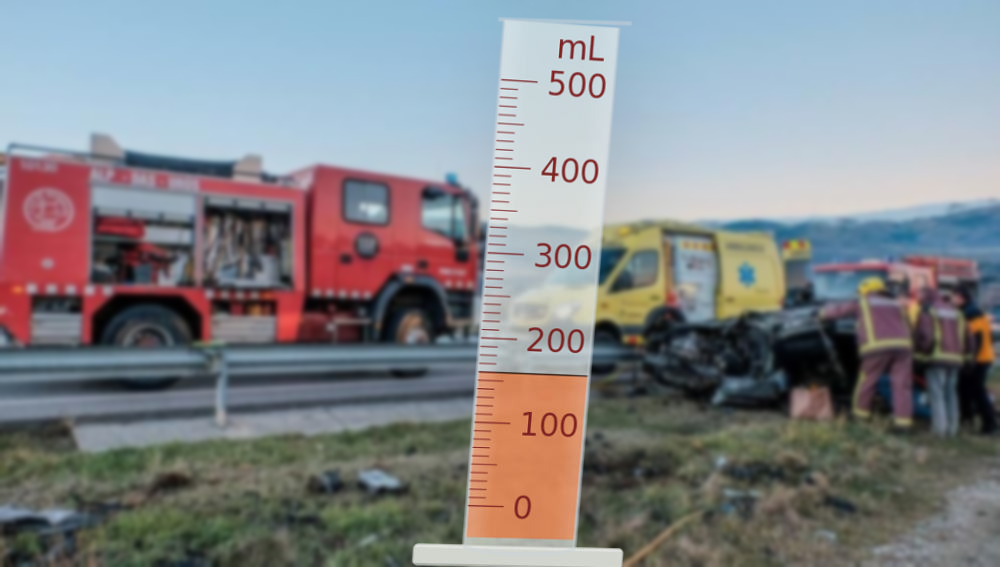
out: 160 mL
